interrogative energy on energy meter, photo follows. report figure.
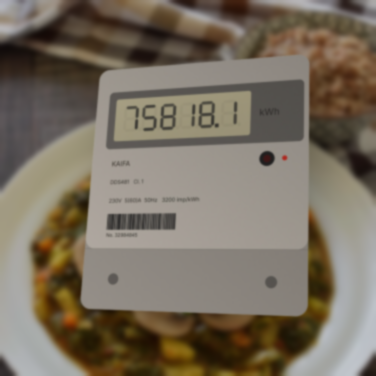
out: 75818.1 kWh
